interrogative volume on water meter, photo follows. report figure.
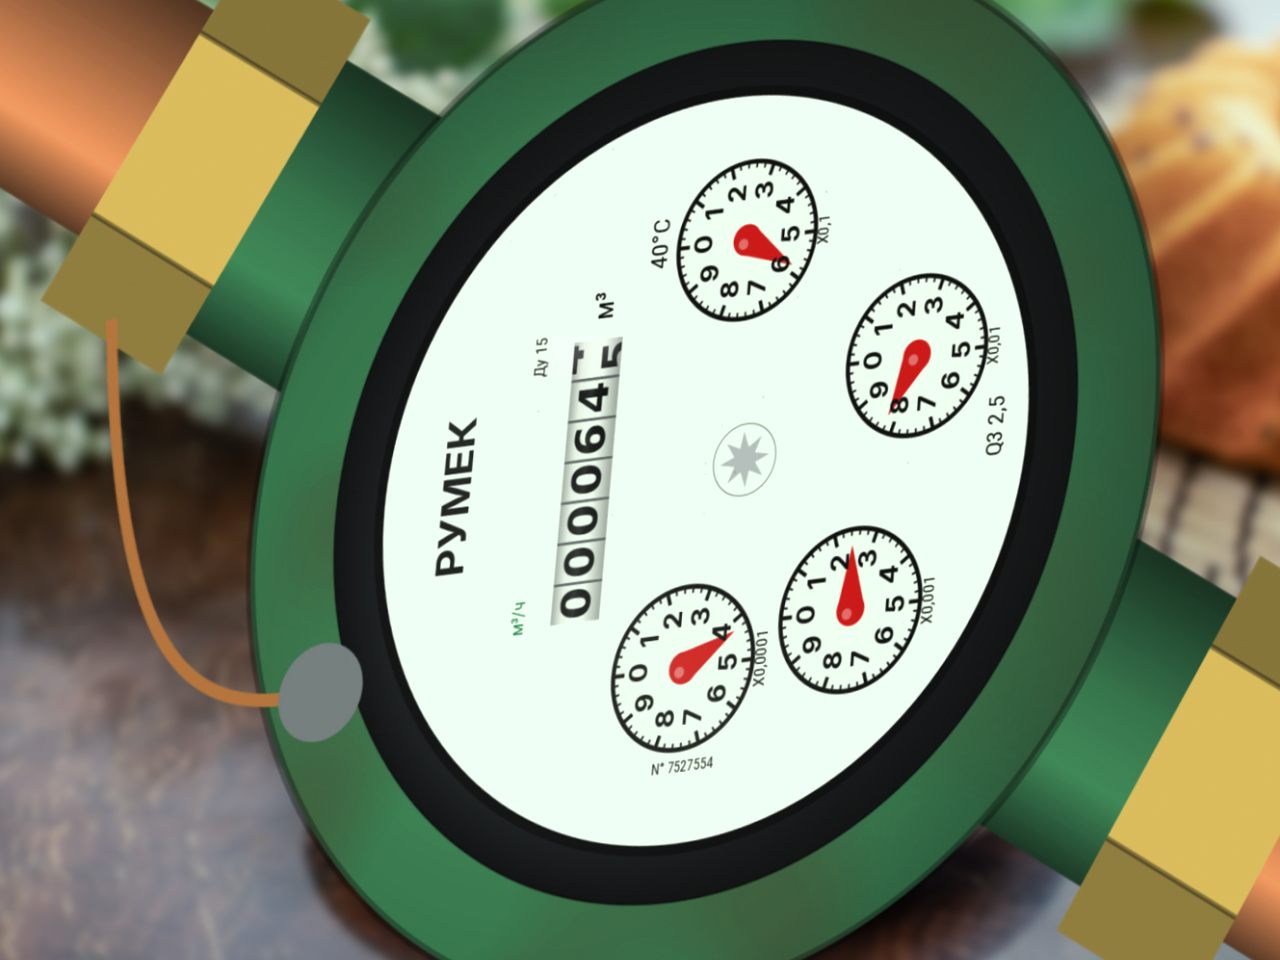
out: 644.5824 m³
